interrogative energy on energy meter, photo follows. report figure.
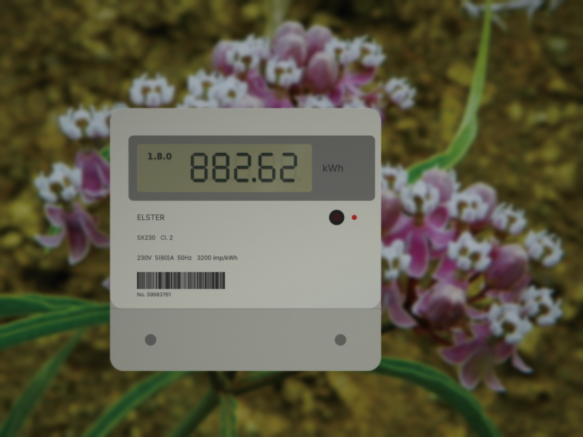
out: 882.62 kWh
